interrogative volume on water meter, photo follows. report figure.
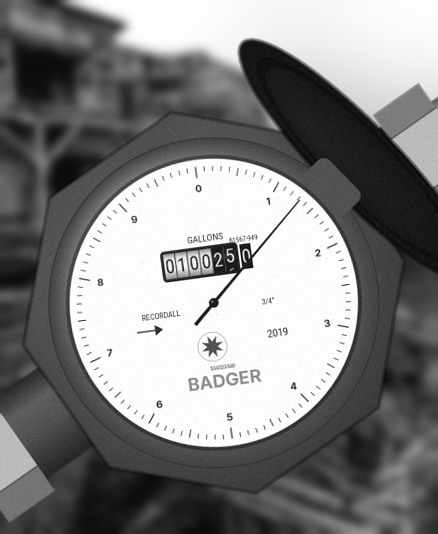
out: 100251.3 gal
